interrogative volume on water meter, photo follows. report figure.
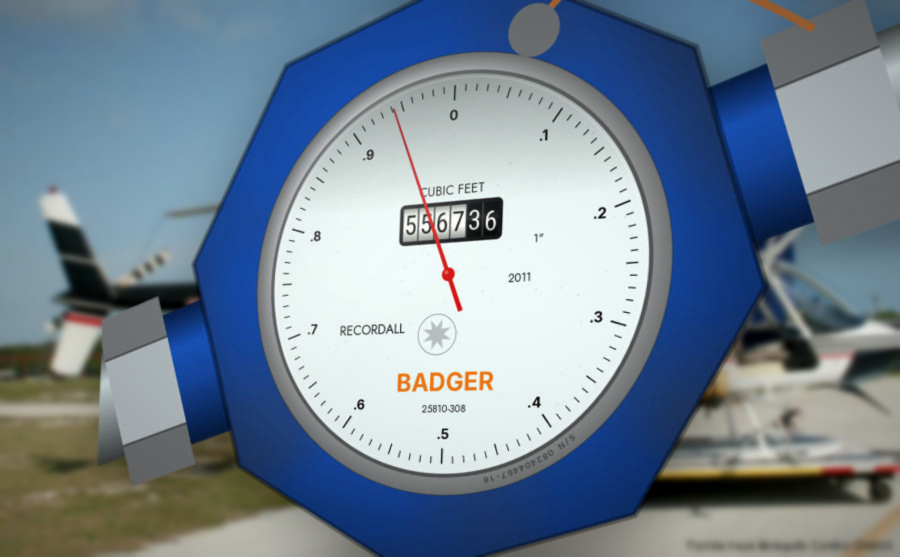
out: 556735.94 ft³
